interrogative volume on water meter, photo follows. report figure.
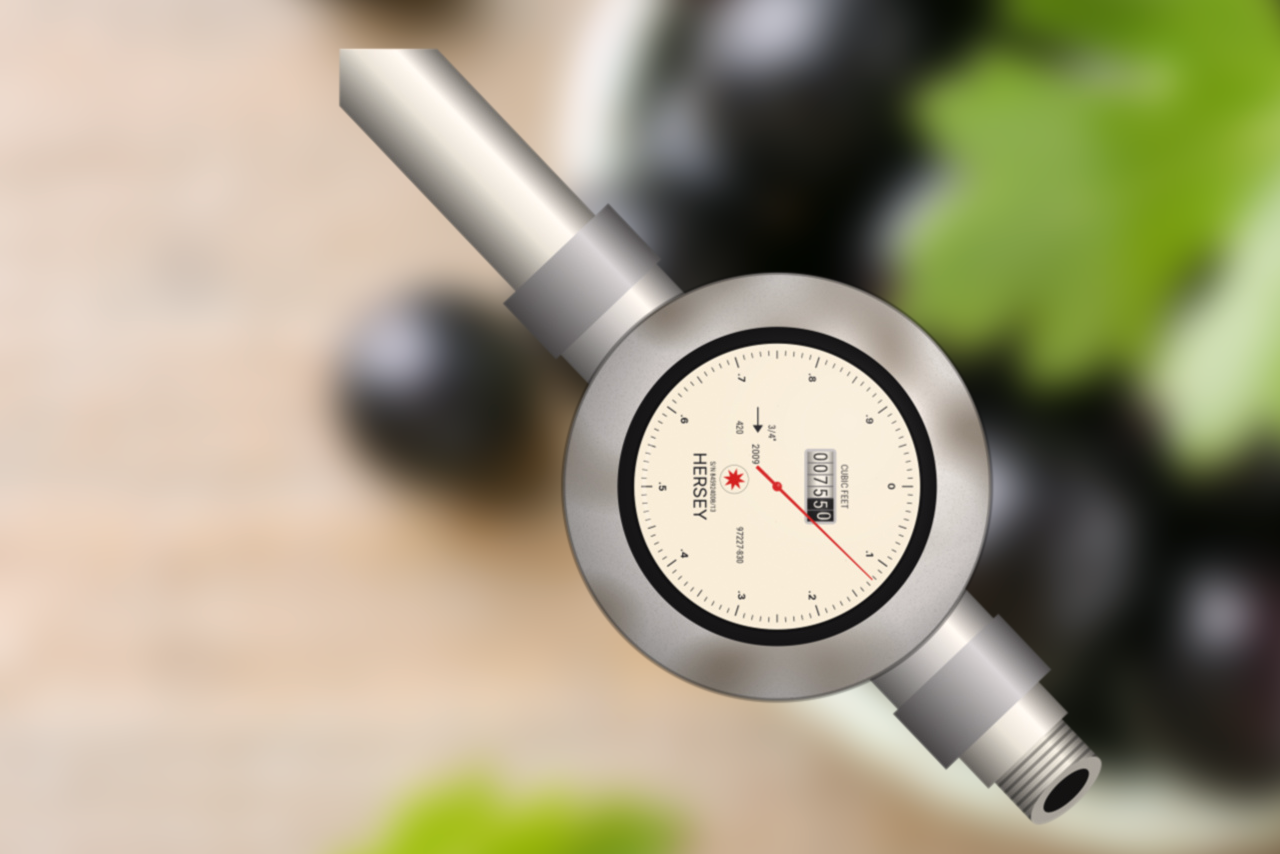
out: 7550.12 ft³
